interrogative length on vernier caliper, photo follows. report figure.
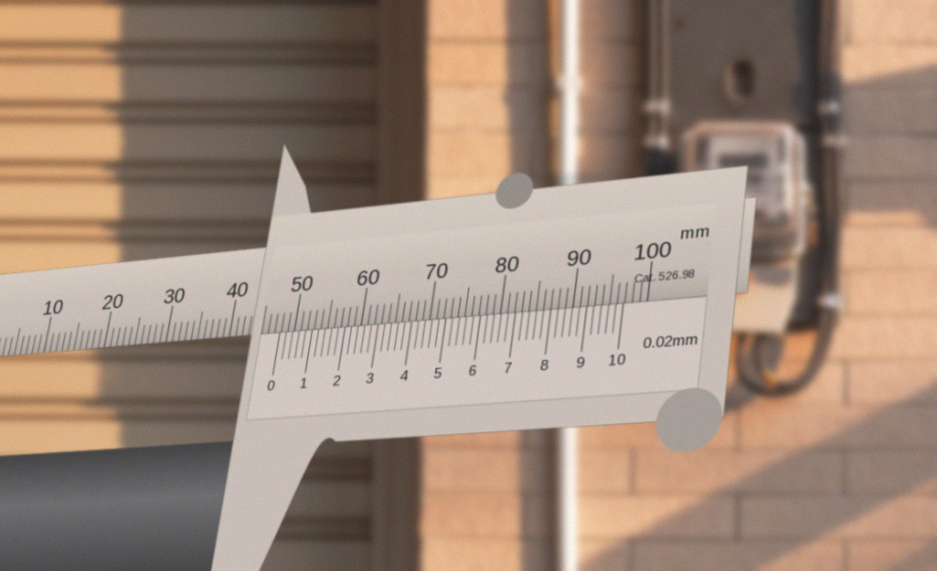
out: 47.8 mm
